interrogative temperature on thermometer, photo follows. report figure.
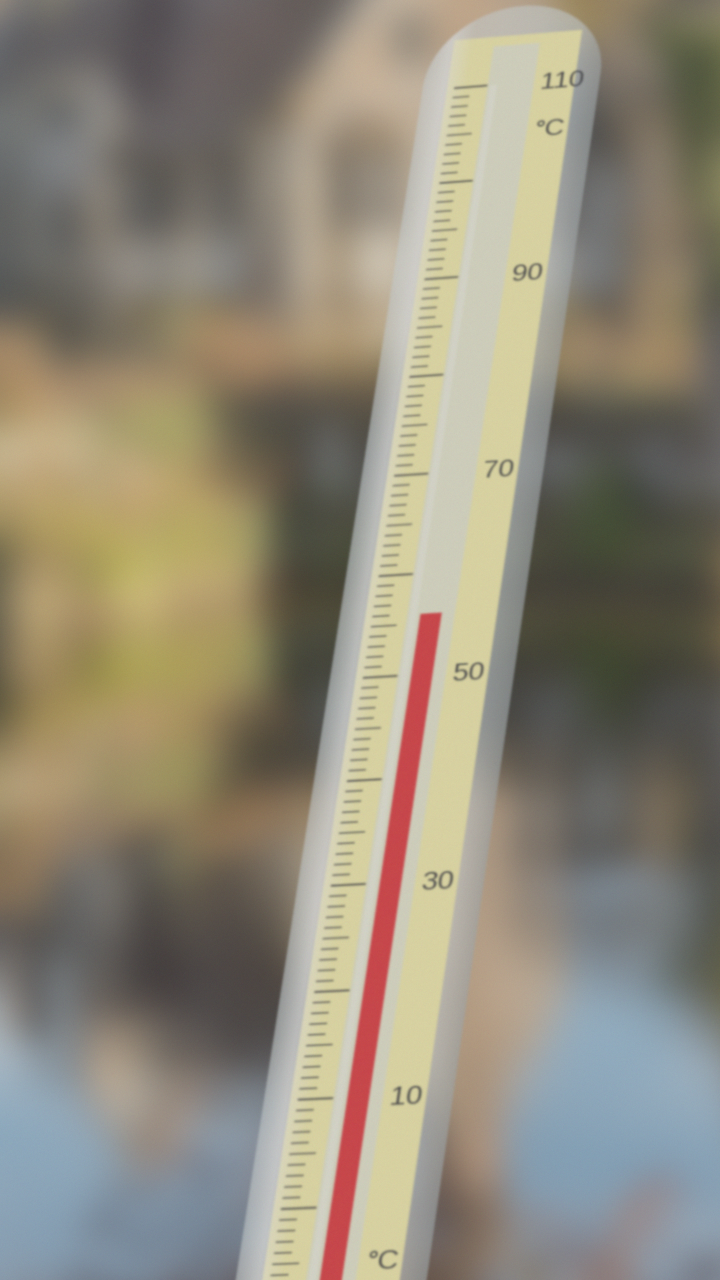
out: 56 °C
